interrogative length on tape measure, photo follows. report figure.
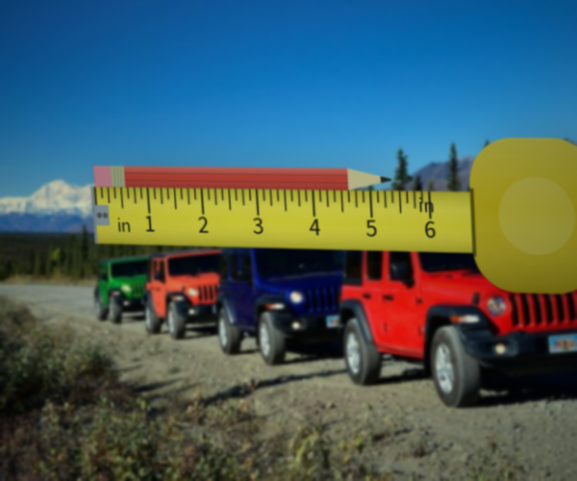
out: 5.375 in
